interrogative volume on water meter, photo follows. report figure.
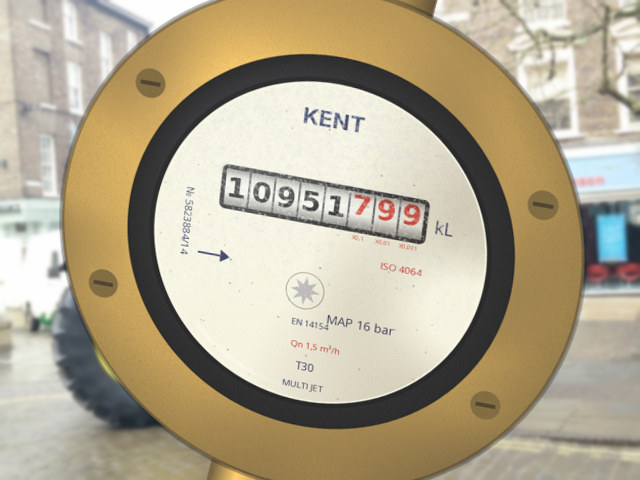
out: 10951.799 kL
